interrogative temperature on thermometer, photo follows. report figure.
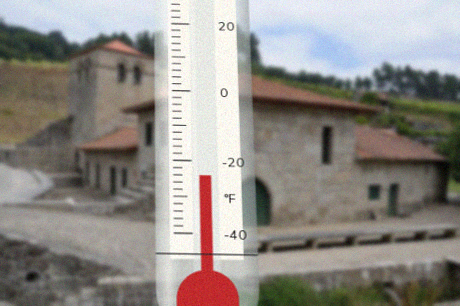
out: -24 °F
